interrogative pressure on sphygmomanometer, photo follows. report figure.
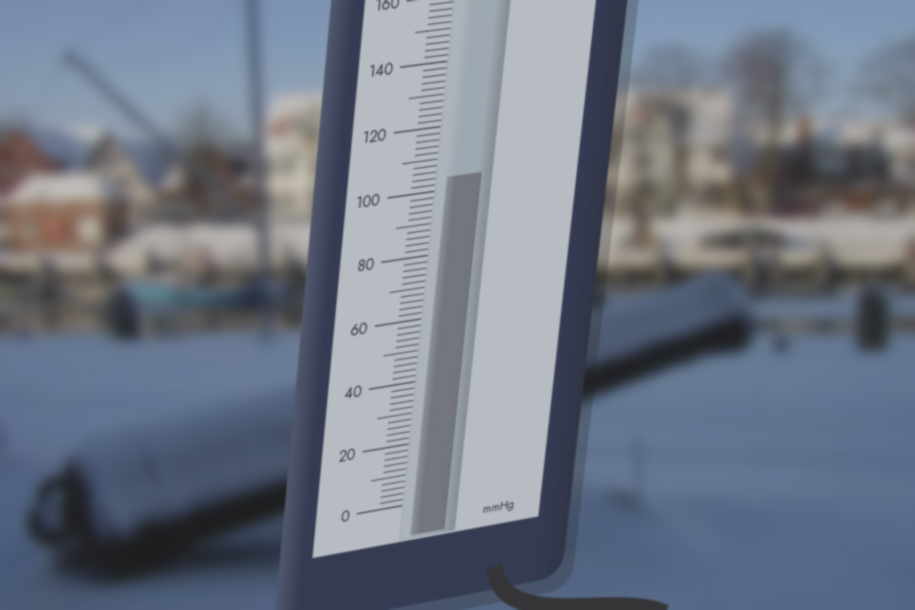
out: 104 mmHg
